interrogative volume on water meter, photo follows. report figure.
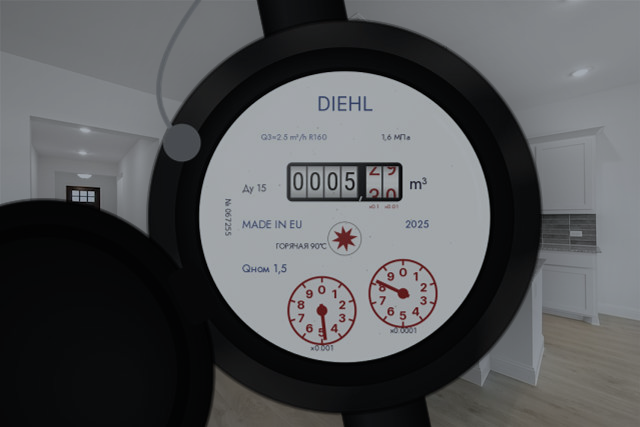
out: 5.2948 m³
